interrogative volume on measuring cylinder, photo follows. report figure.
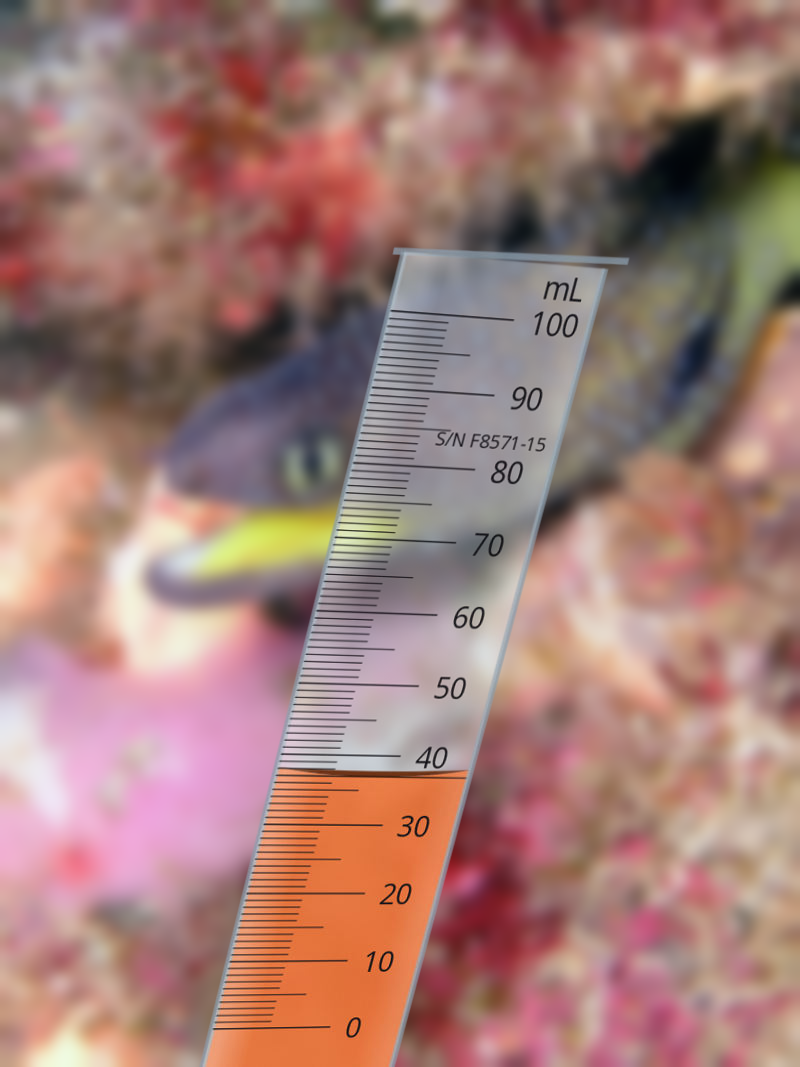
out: 37 mL
